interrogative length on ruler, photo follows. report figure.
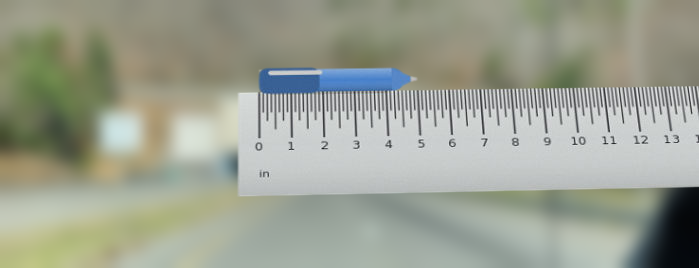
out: 5 in
